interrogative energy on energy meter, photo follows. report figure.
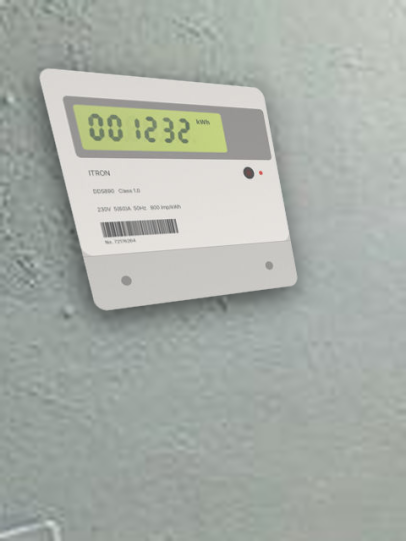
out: 1232 kWh
